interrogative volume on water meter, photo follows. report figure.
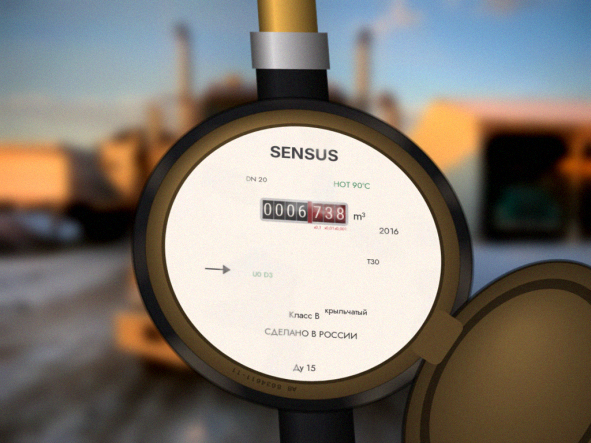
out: 6.738 m³
